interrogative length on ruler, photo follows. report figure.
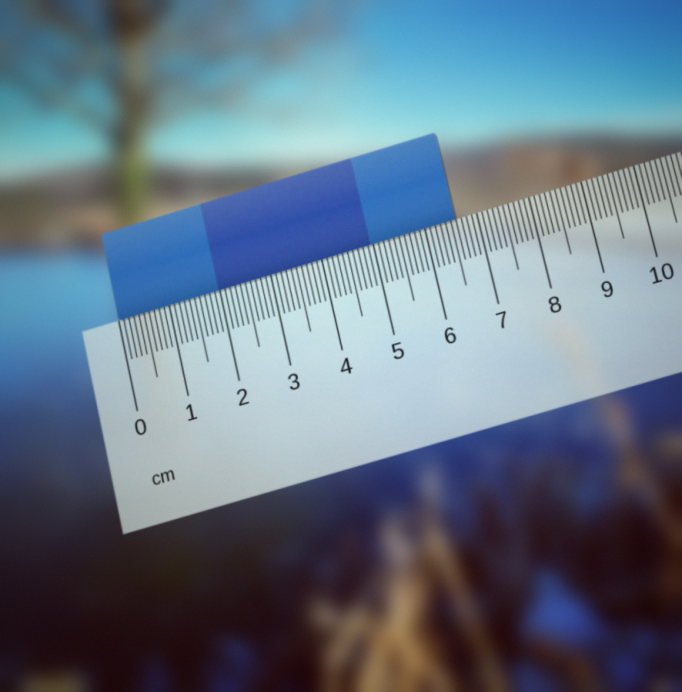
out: 6.6 cm
